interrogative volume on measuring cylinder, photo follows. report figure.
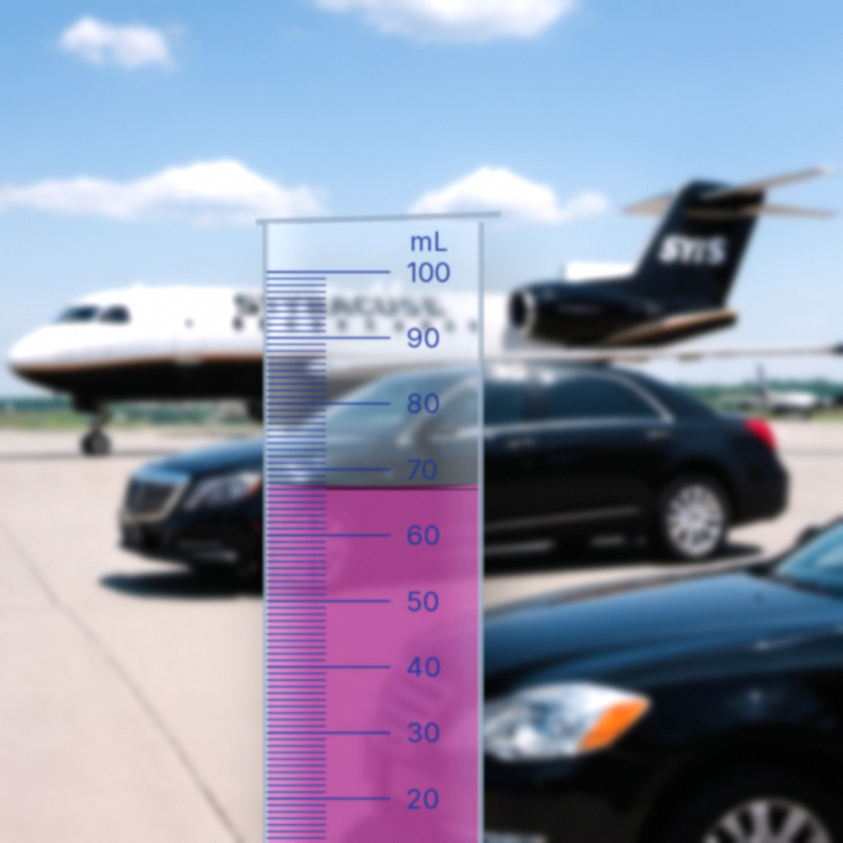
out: 67 mL
